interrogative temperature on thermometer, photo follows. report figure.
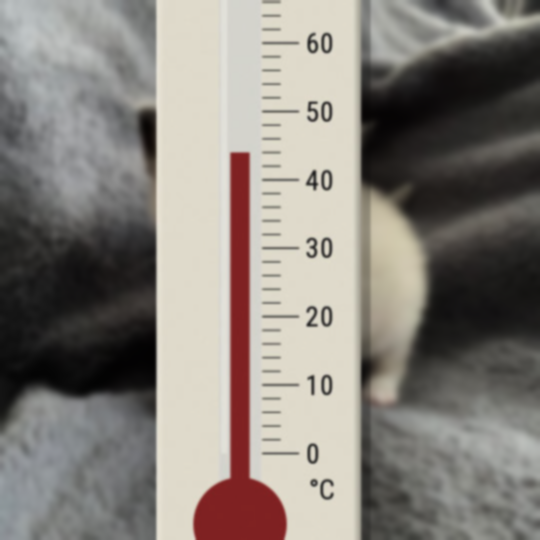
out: 44 °C
